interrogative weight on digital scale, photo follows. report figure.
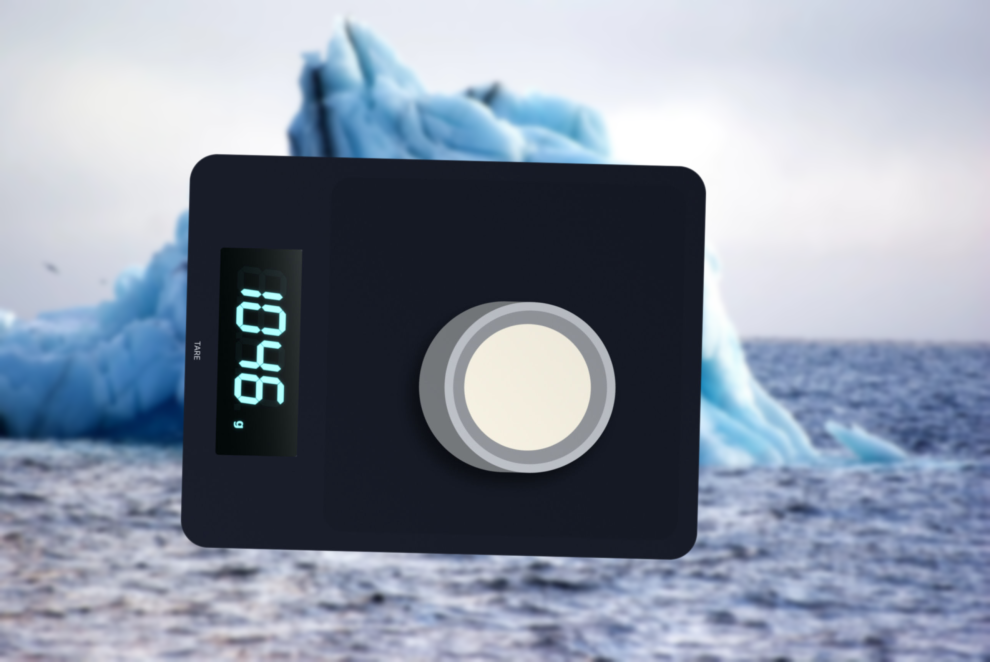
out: 1046 g
